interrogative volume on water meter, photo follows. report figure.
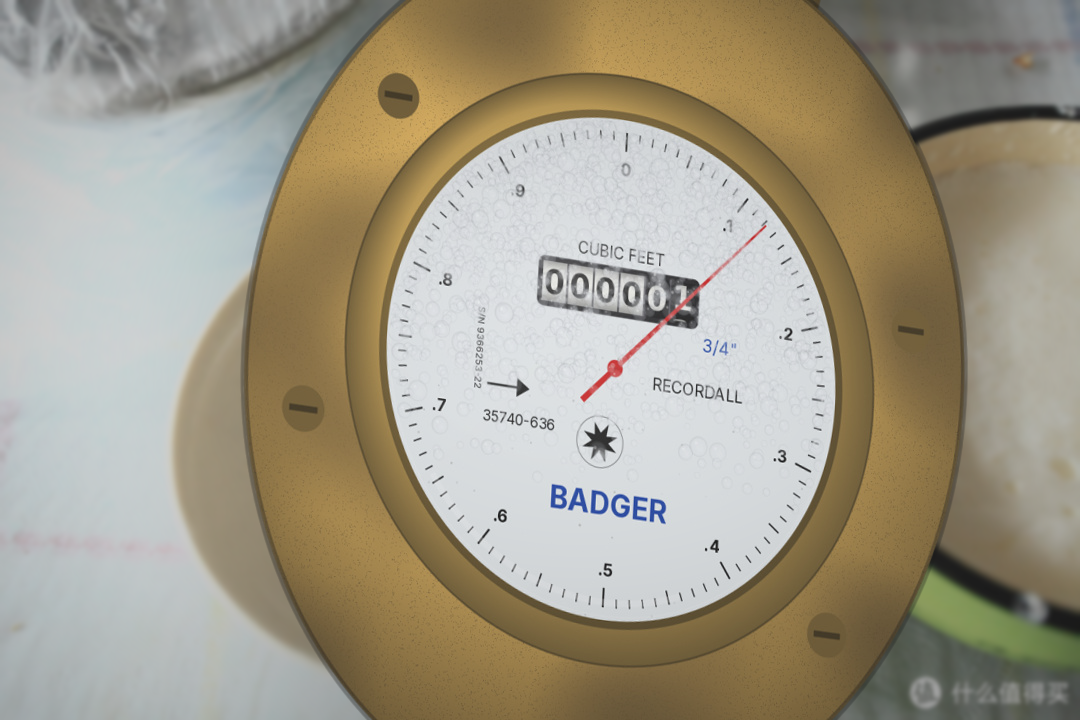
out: 1.12 ft³
